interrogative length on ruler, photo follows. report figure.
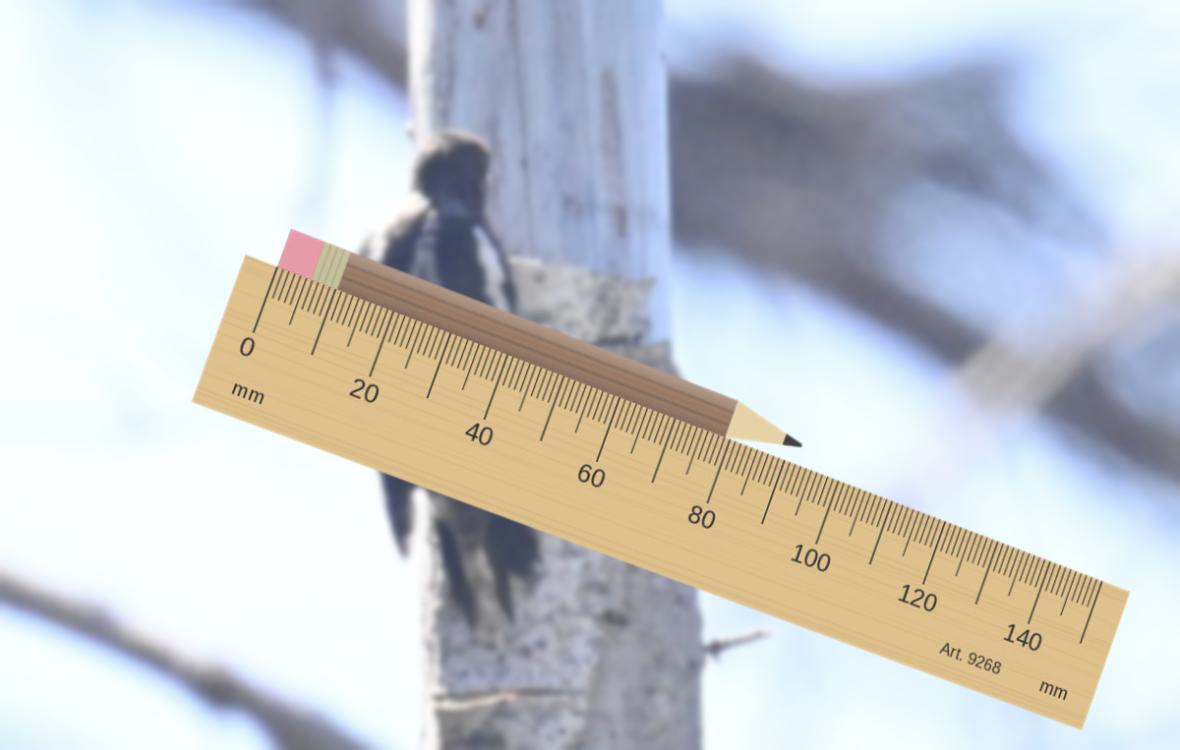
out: 92 mm
